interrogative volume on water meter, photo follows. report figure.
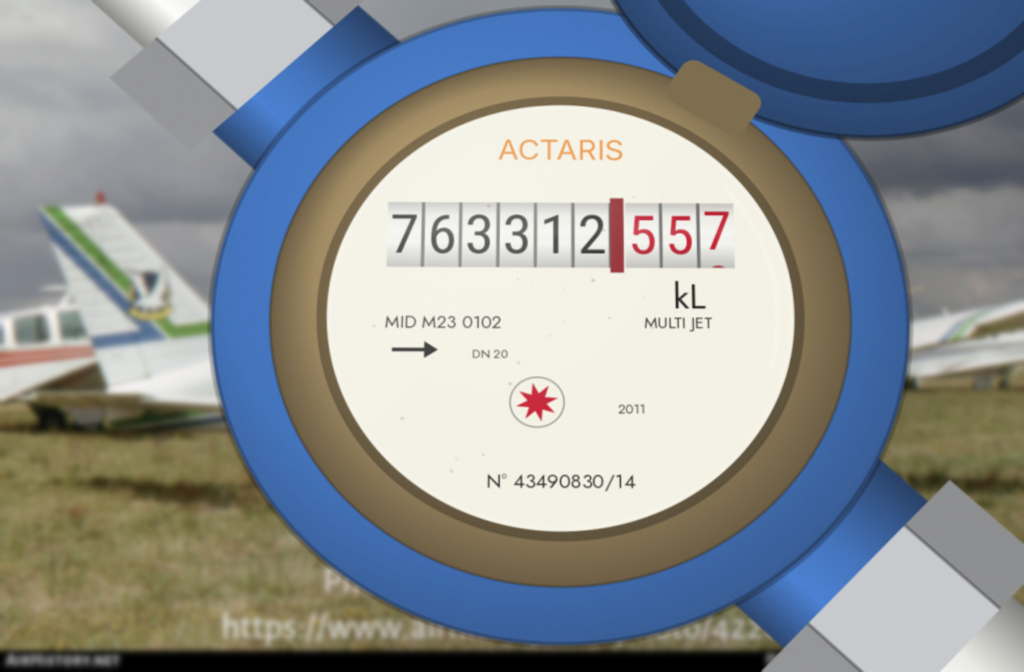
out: 763312.557 kL
